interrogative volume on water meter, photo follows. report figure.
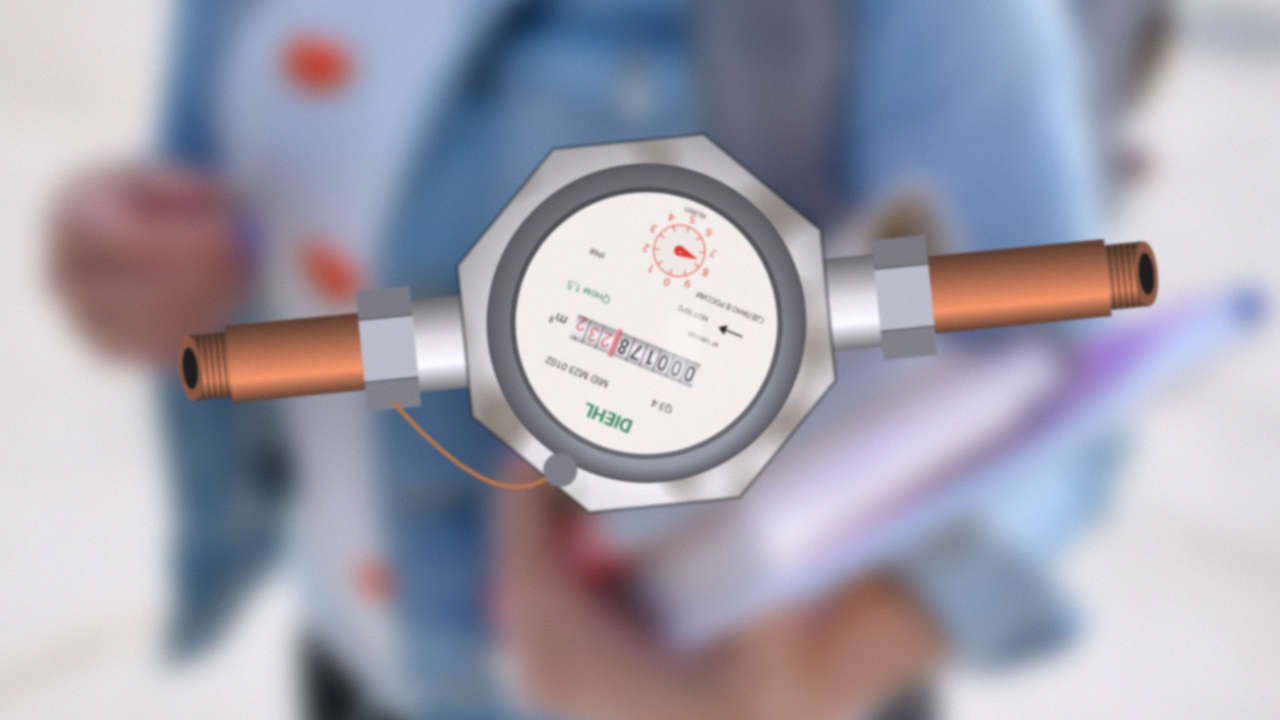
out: 178.2317 m³
